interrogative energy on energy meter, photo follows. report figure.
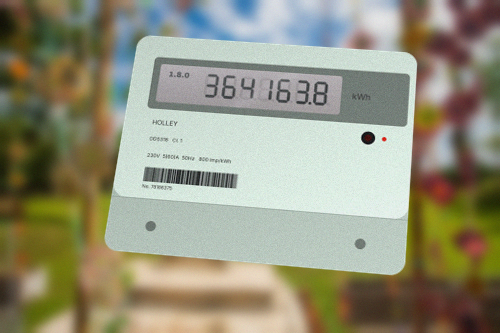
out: 364163.8 kWh
